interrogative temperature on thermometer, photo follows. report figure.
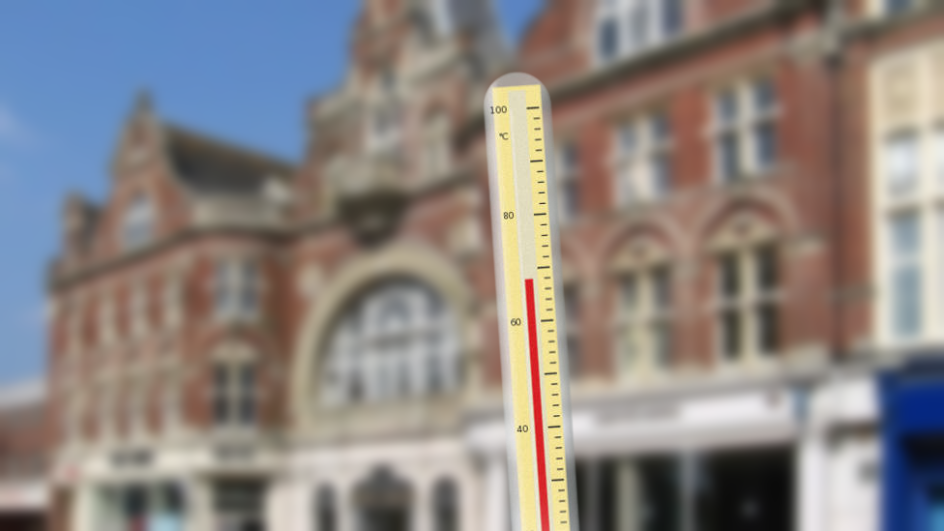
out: 68 °C
